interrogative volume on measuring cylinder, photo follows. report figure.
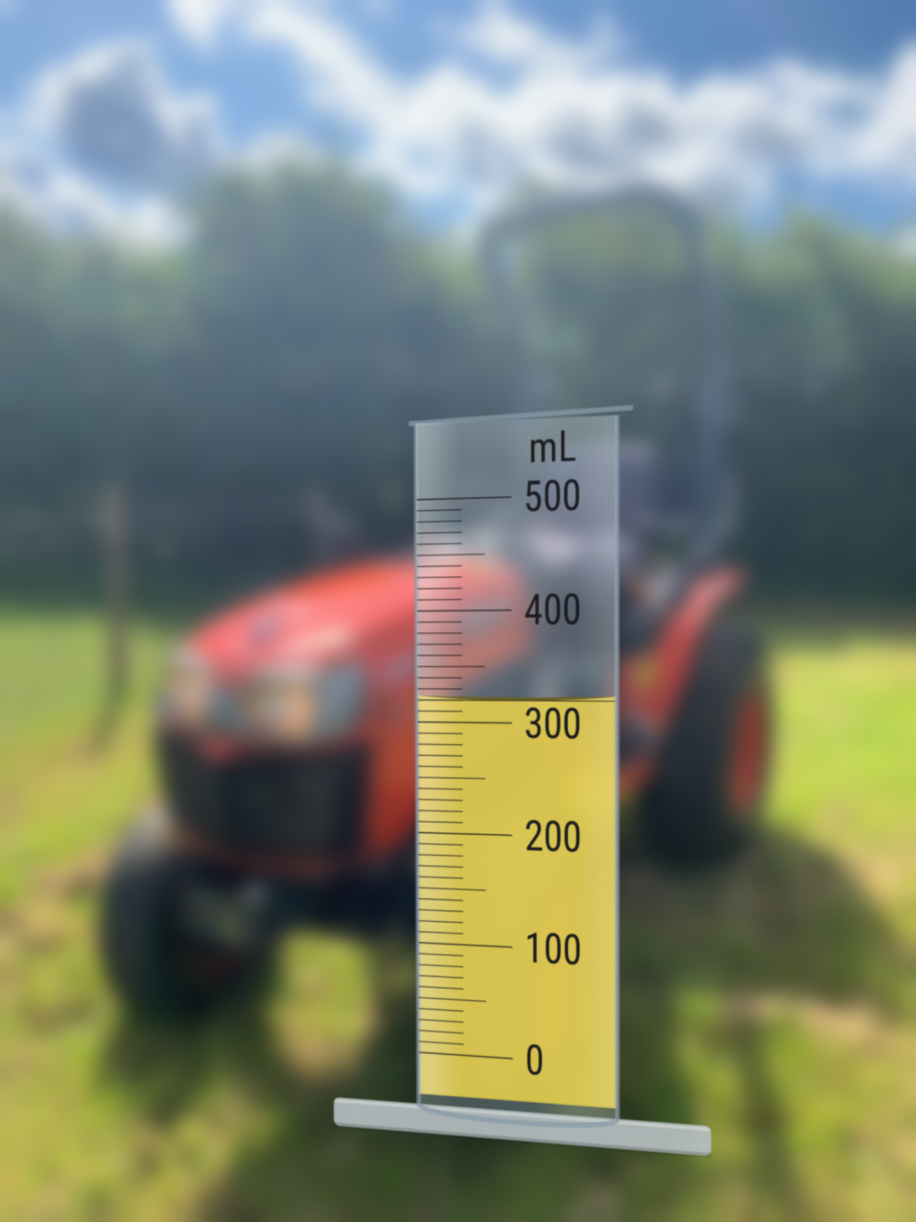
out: 320 mL
